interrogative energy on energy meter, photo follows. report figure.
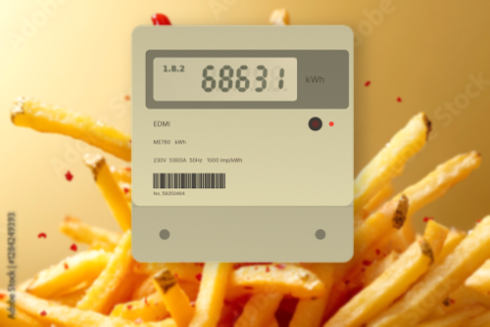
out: 68631 kWh
